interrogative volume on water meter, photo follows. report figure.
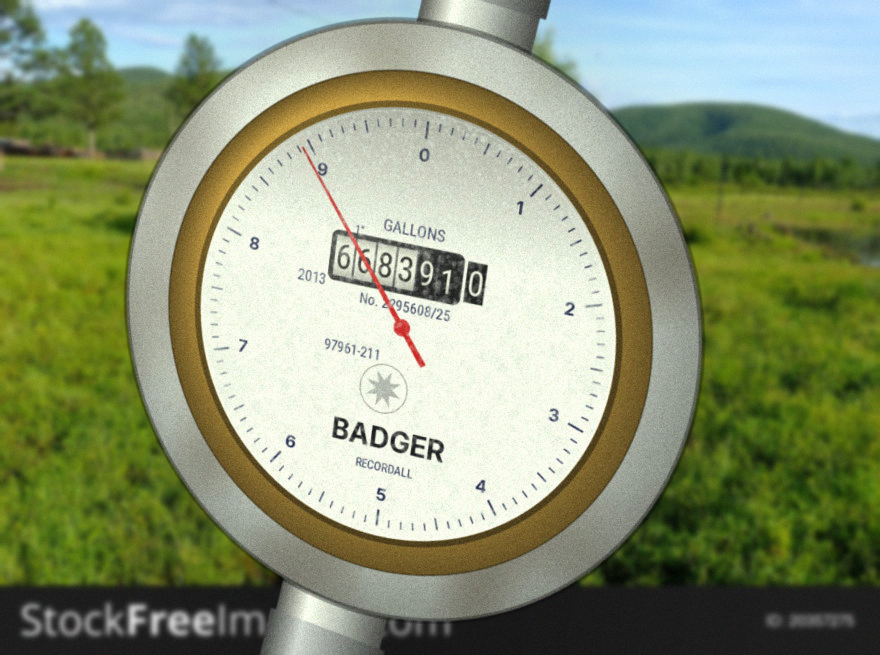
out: 6683908.9 gal
